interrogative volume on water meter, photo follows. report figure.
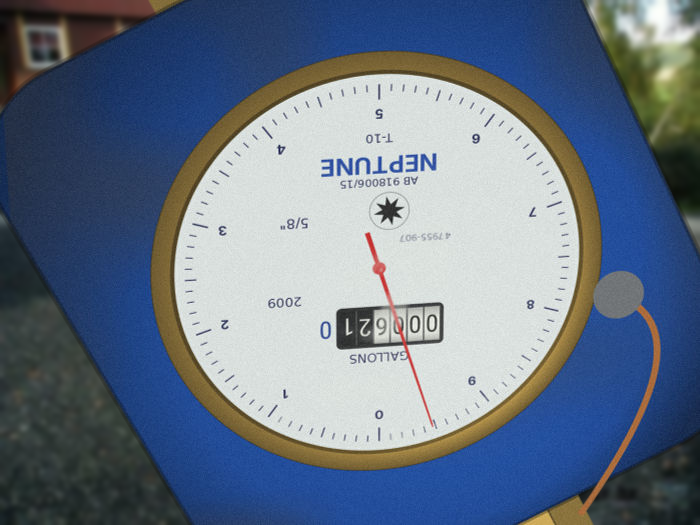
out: 6209.5 gal
